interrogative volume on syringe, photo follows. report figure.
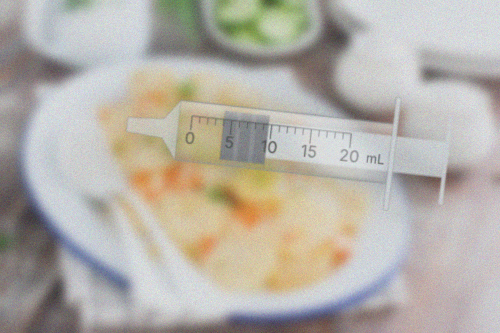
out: 4 mL
